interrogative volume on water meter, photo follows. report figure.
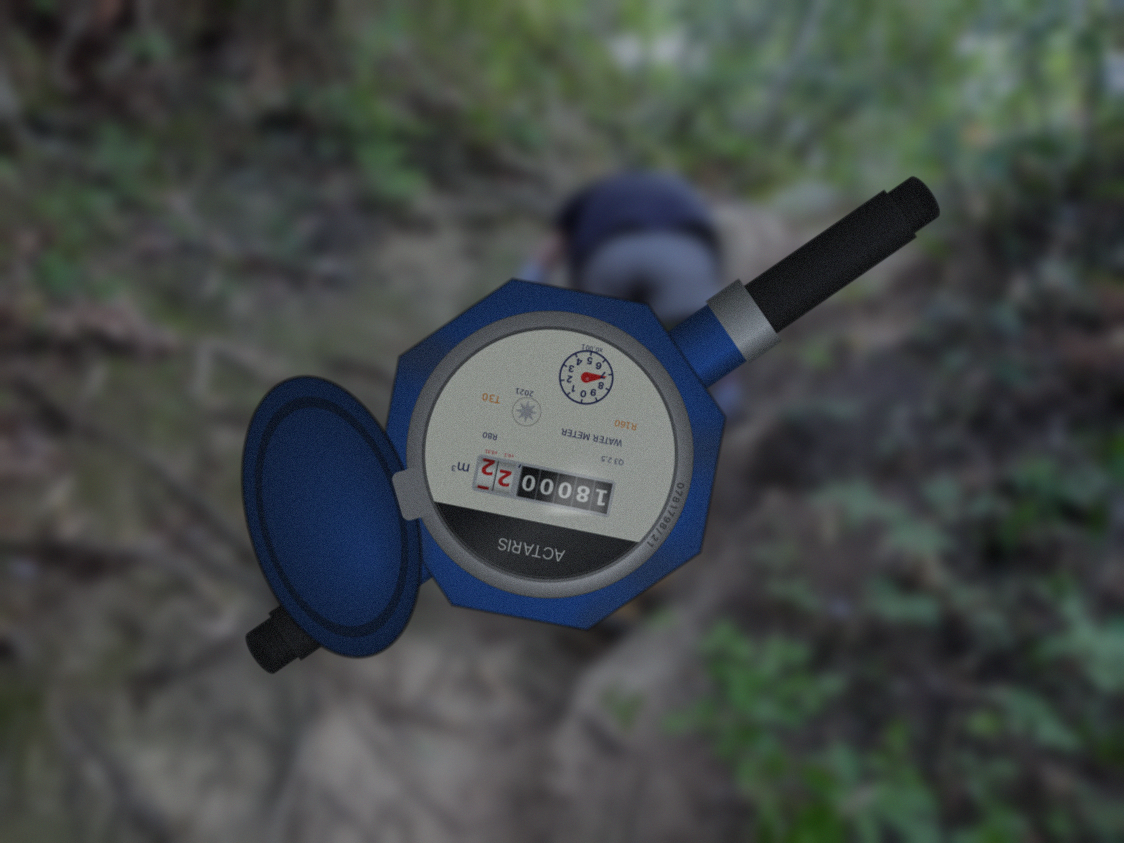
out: 18000.217 m³
